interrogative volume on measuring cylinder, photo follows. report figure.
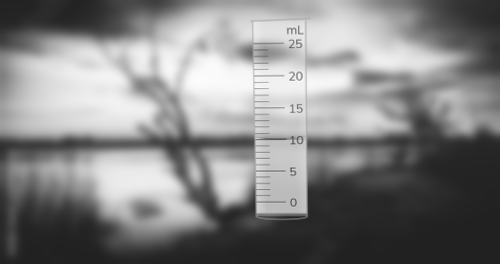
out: 10 mL
